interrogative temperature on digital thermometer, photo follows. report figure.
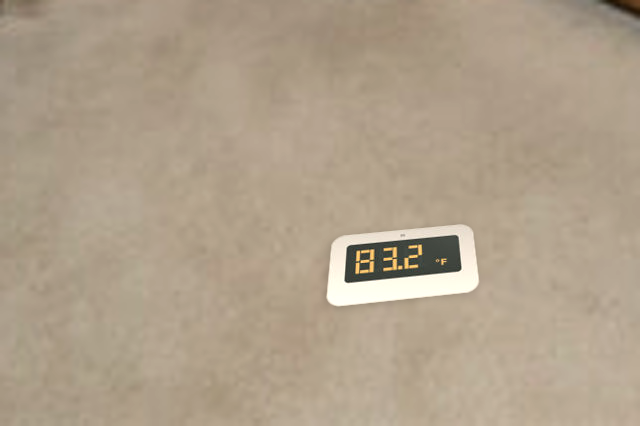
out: 83.2 °F
